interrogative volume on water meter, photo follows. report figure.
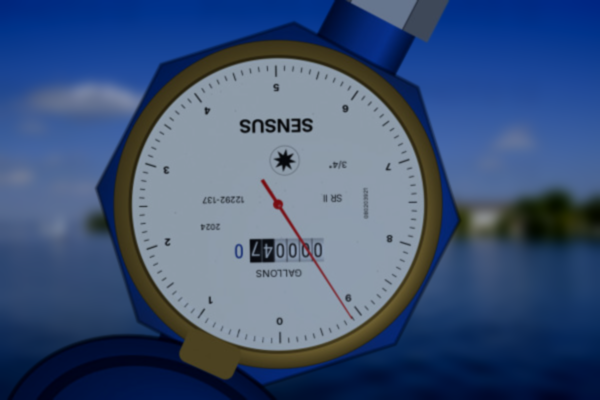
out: 469.1 gal
